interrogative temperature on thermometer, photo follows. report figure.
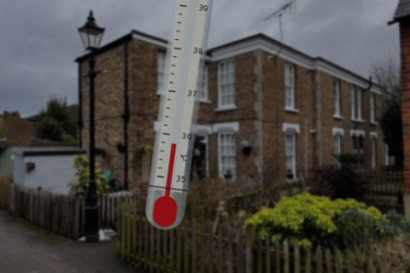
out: 35.8 °C
